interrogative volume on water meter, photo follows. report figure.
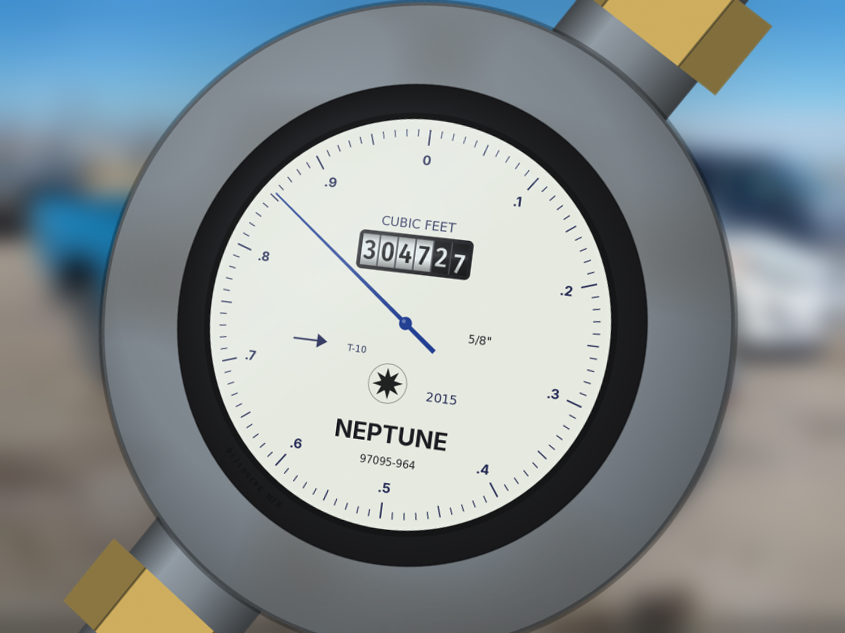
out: 304726.85 ft³
